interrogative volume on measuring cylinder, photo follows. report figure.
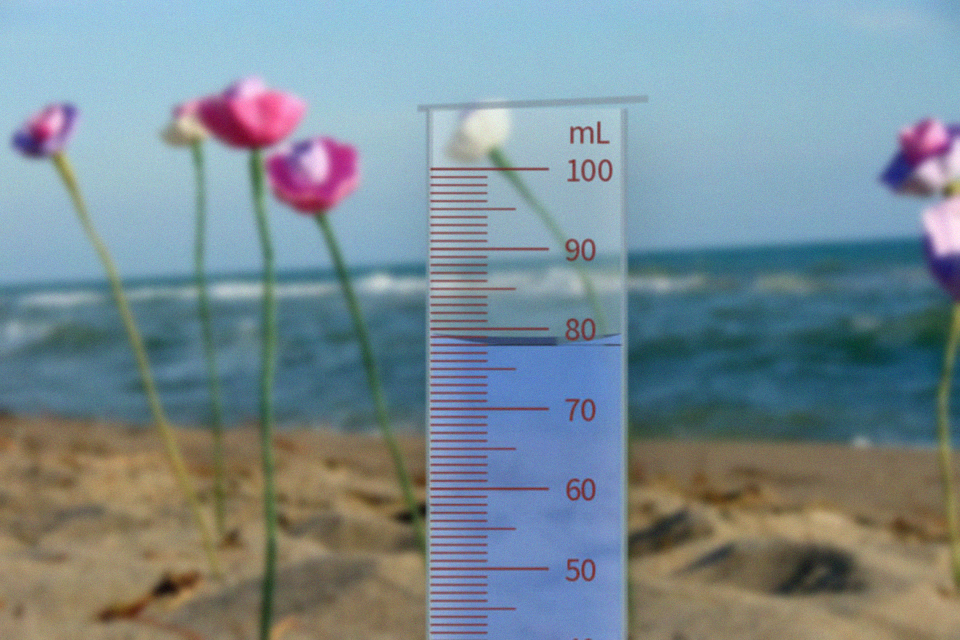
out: 78 mL
